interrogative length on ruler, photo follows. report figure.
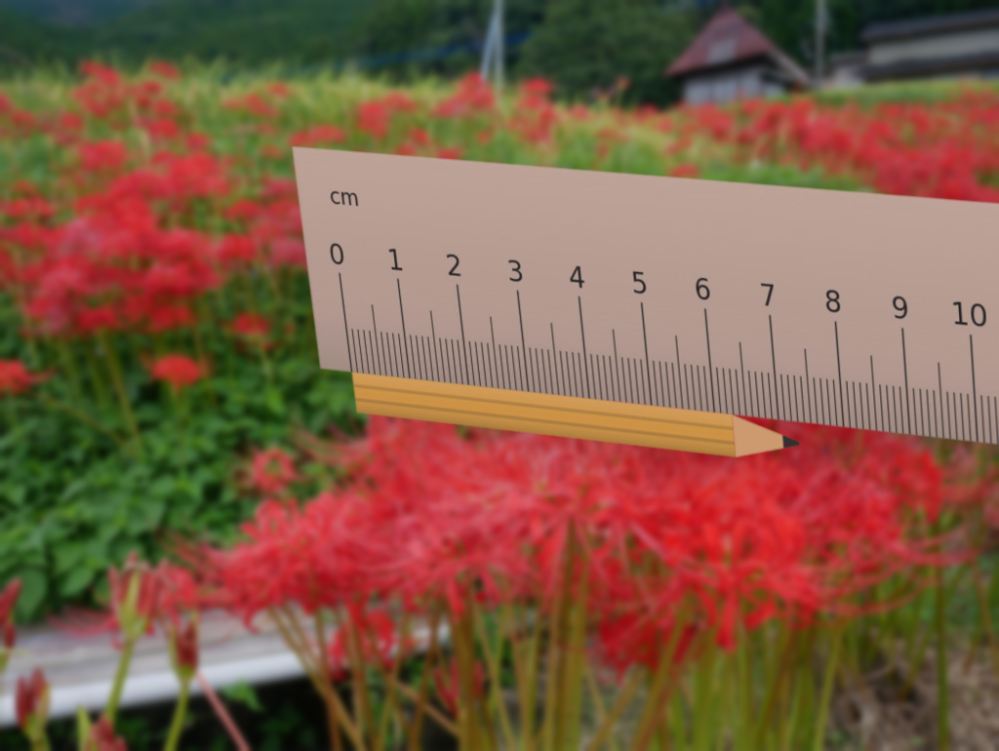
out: 7.3 cm
